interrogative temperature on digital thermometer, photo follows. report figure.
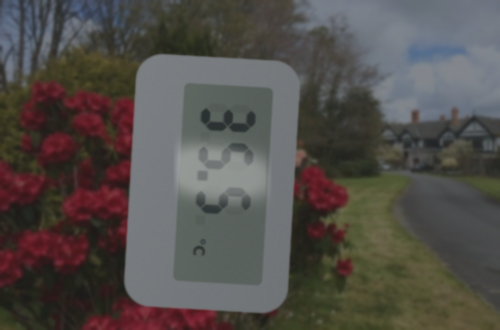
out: 35.5 °C
